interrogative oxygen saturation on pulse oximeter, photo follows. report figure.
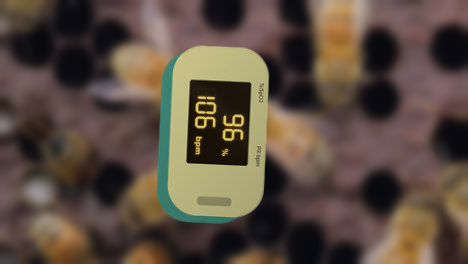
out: 96 %
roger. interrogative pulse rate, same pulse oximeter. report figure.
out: 106 bpm
